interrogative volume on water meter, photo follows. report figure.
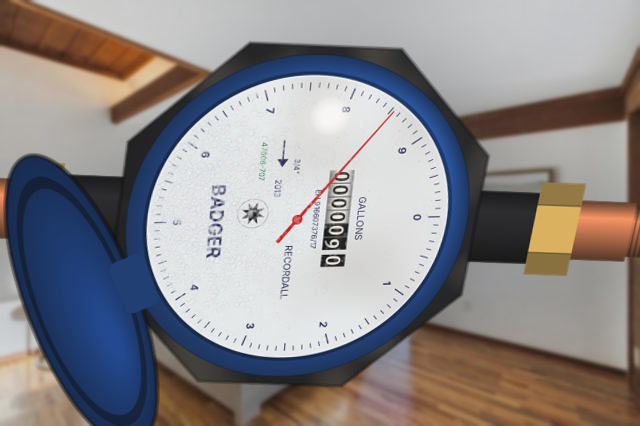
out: 88.5 gal
